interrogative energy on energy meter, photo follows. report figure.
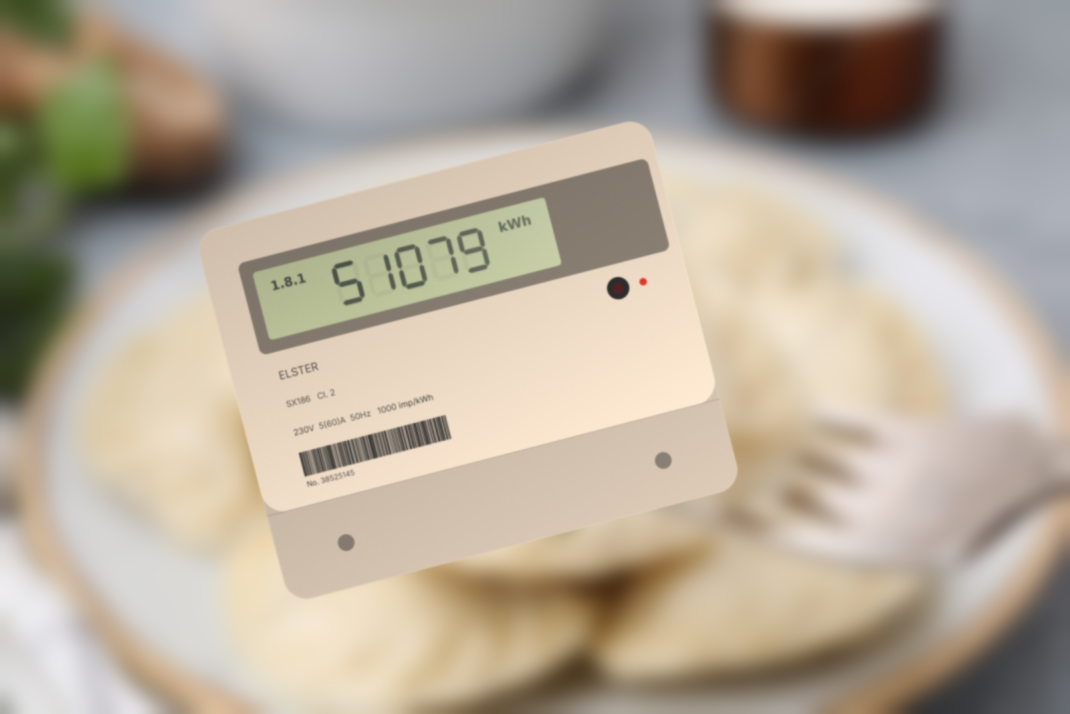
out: 51079 kWh
